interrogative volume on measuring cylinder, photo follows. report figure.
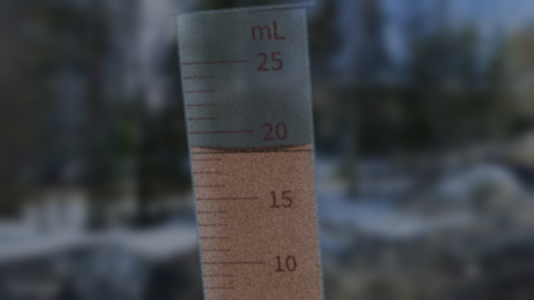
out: 18.5 mL
